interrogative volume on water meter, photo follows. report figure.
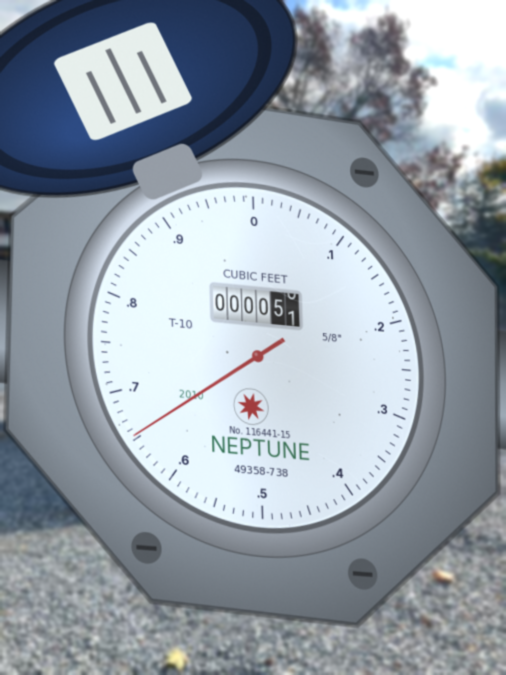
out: 50.65 ft³
